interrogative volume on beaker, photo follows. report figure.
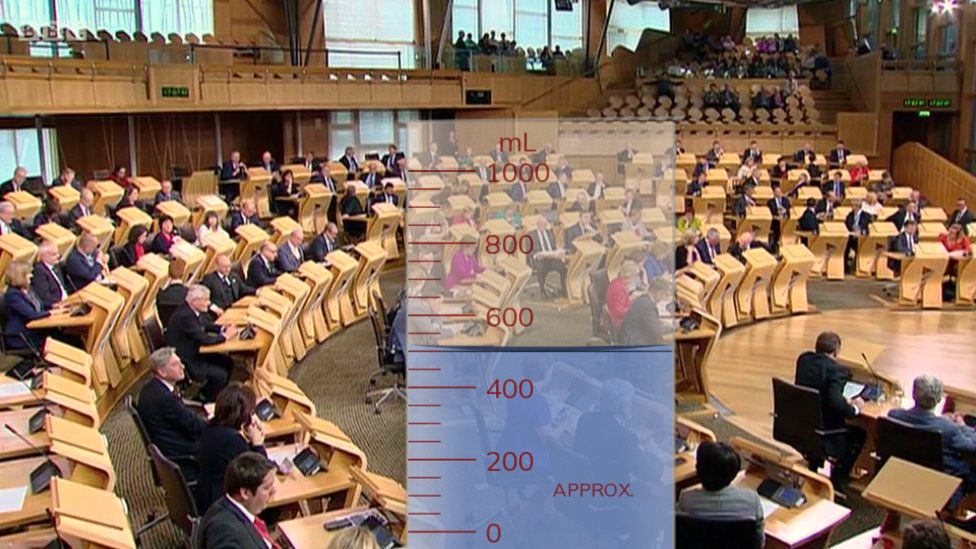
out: 500 mL
